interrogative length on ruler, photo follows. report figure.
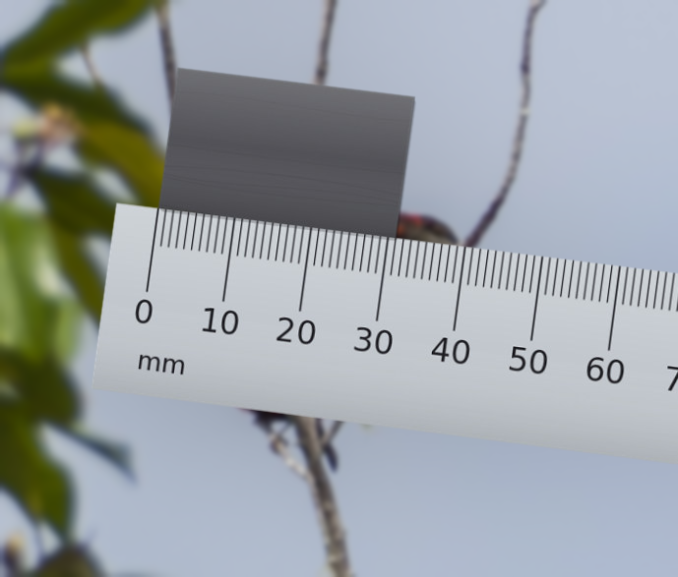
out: 31 mm
